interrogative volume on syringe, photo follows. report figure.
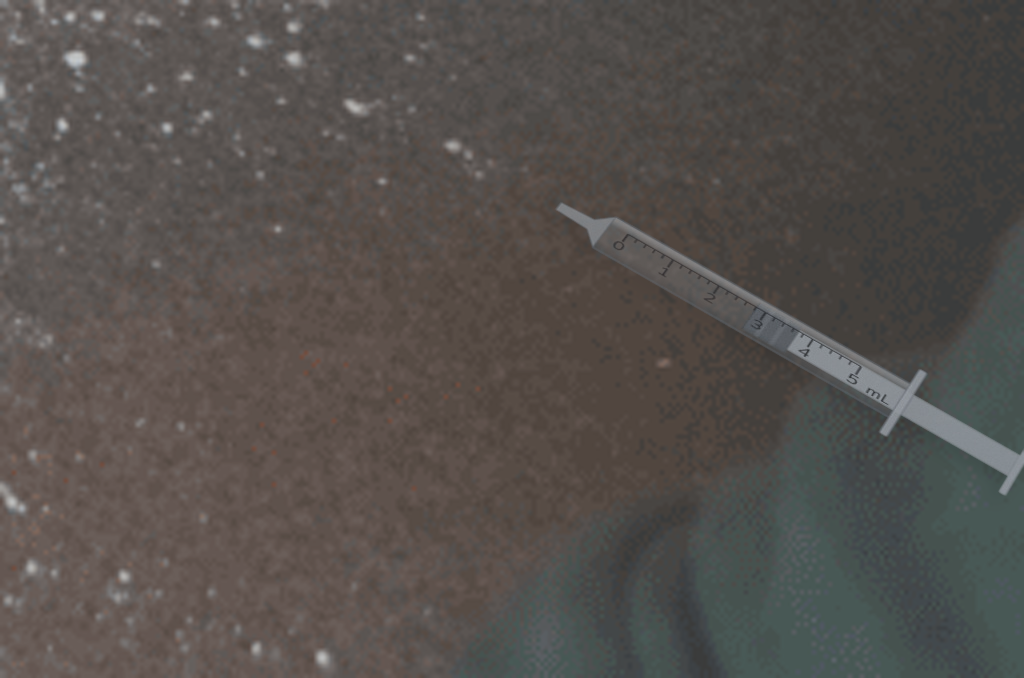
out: 2.8 mL
